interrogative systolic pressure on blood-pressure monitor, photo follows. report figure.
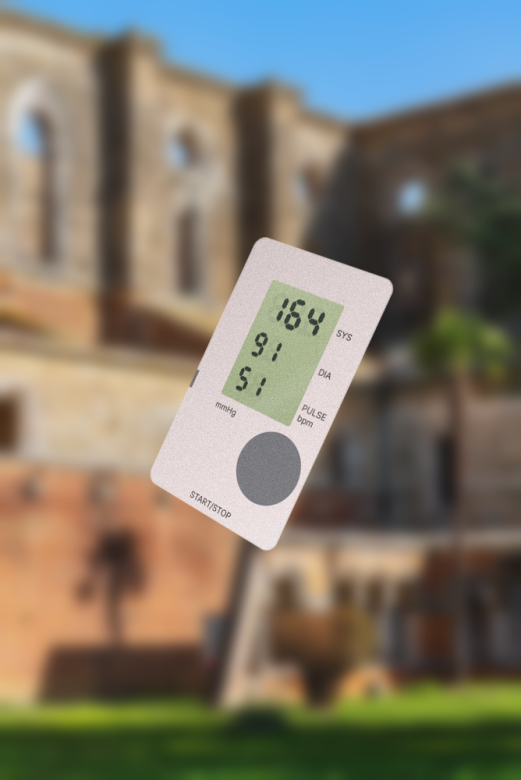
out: 164 mmHg
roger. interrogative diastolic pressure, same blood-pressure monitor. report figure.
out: 91 mmHg
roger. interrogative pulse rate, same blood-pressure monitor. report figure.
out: 51 bpm
